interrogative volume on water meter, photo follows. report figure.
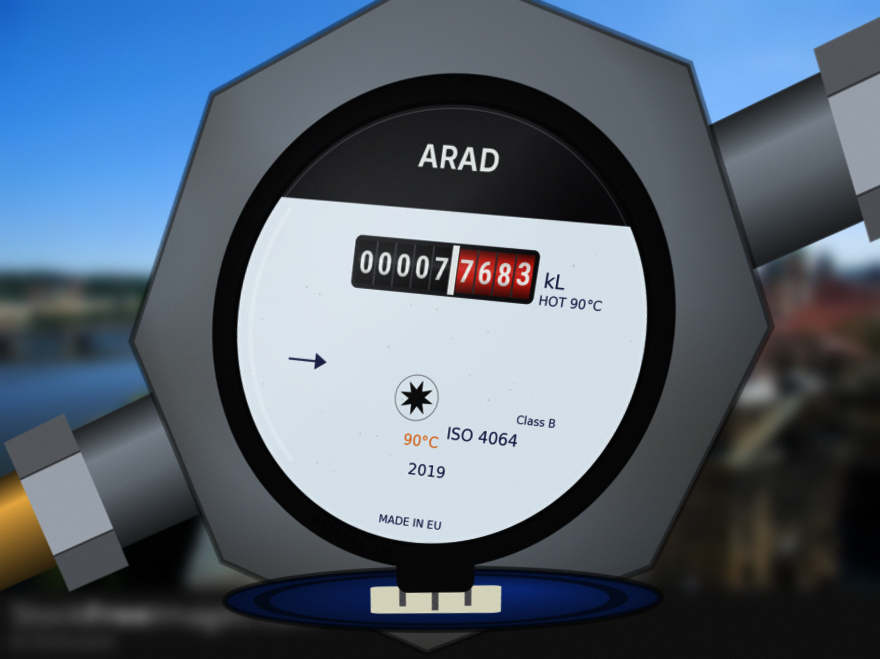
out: 7.7683 kL
